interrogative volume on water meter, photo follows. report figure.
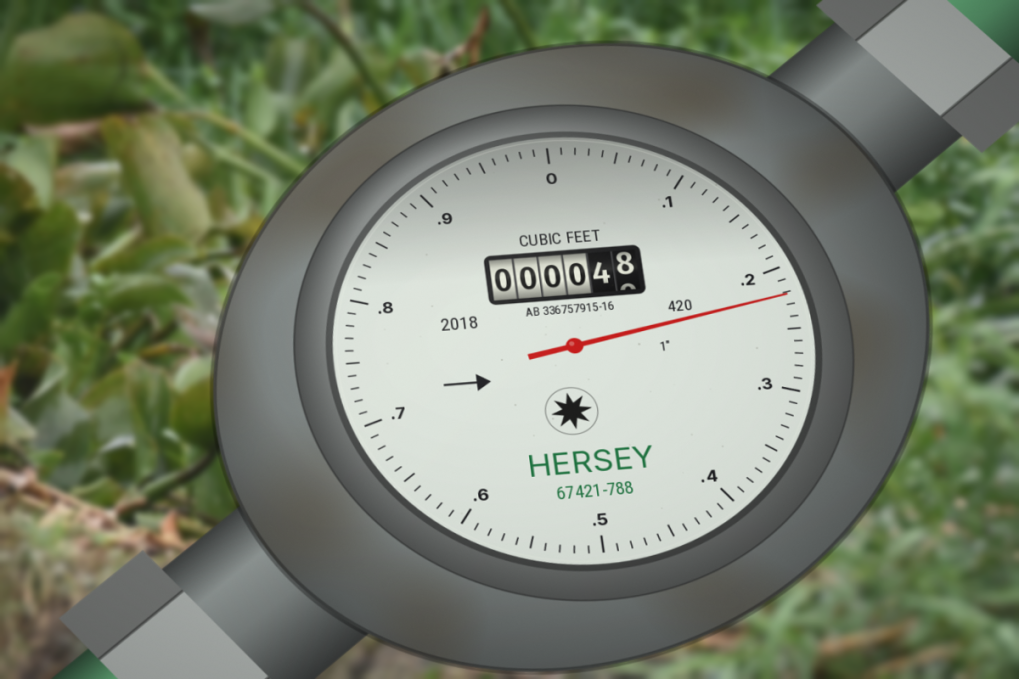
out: 48.22 ft³
